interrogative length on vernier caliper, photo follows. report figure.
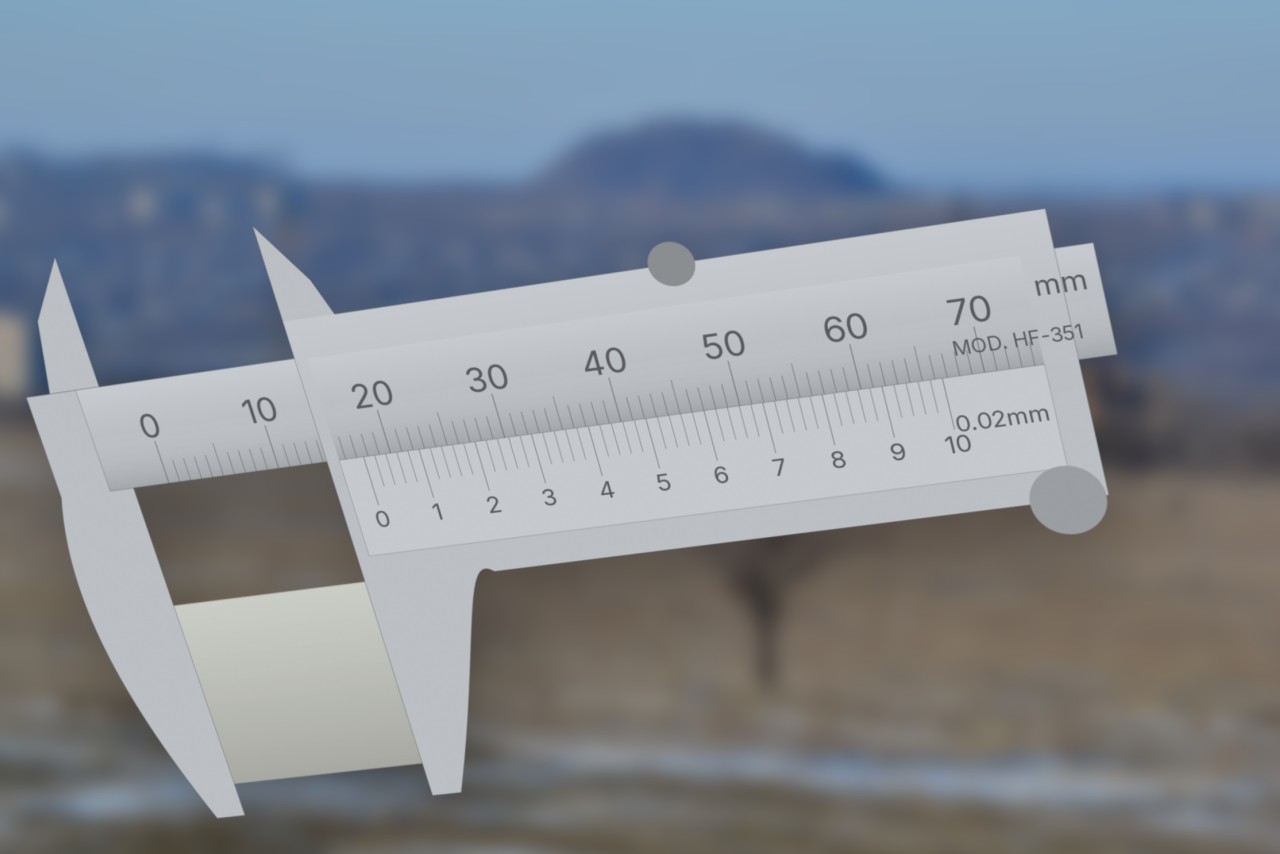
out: 17.6 mm
